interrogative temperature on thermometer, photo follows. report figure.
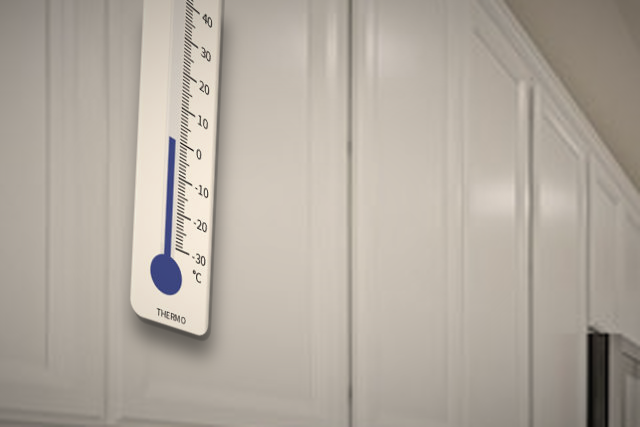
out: 0 °C
